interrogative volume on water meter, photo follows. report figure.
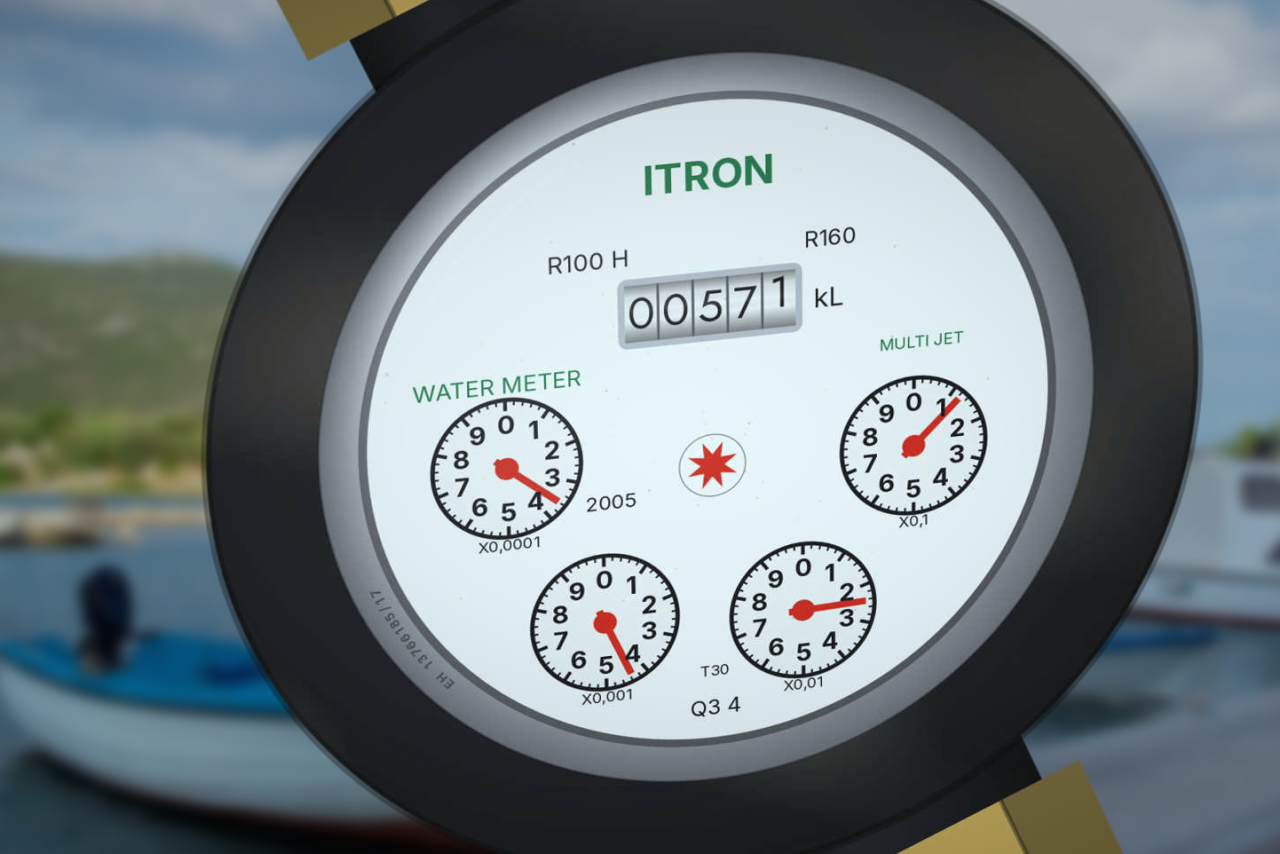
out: 571.1243 kL
